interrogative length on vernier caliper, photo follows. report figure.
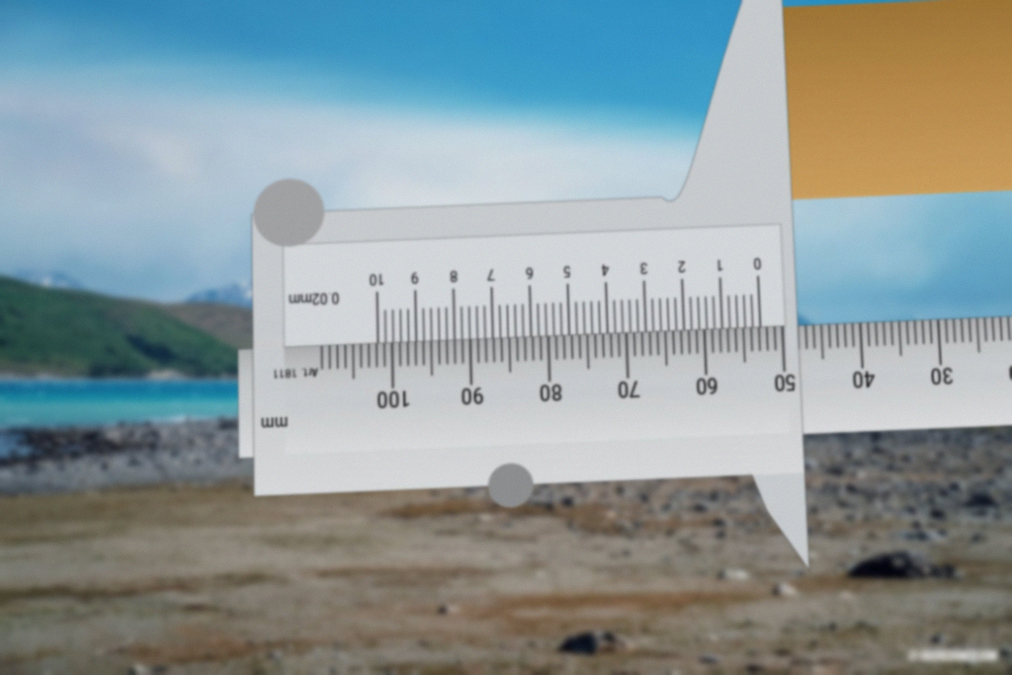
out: 52.8 mm
